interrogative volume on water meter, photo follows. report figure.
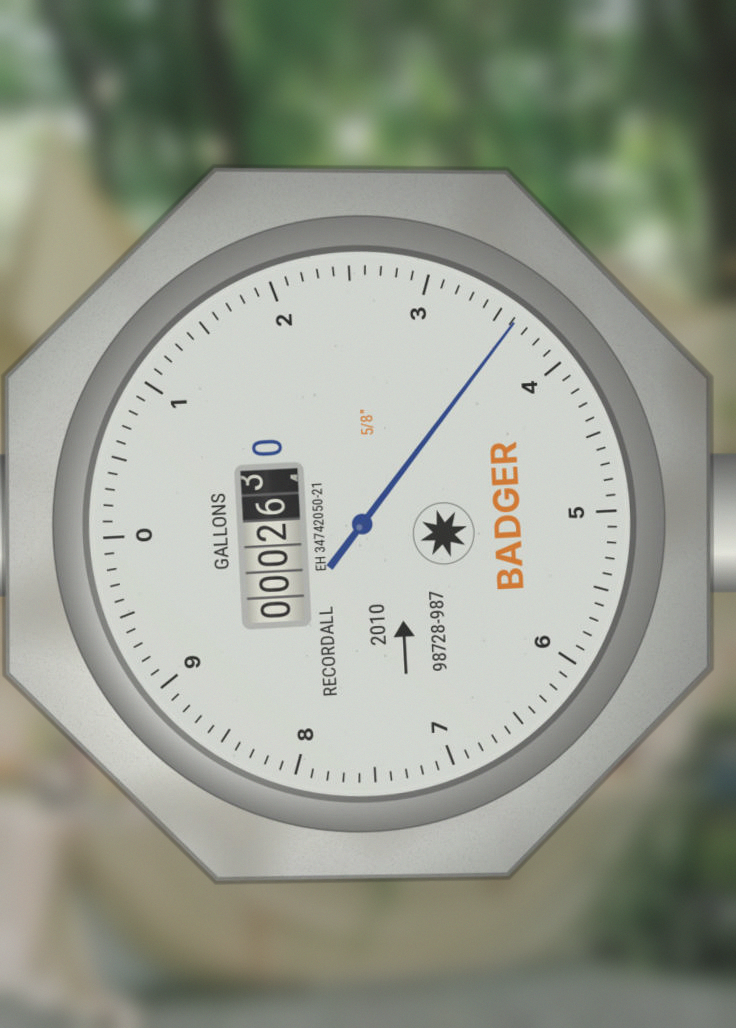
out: 2633.6 gal
